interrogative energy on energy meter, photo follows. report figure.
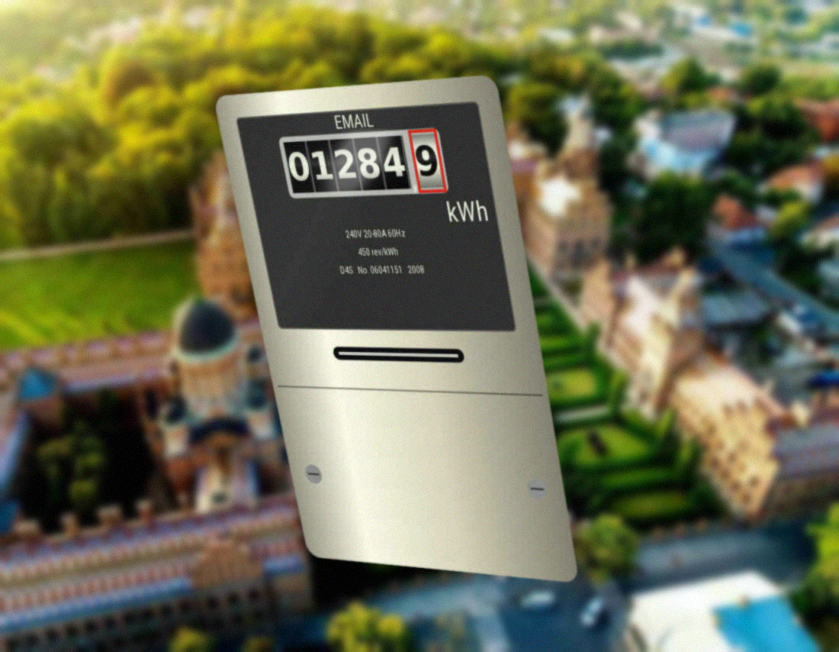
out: 1284.9 kWh
